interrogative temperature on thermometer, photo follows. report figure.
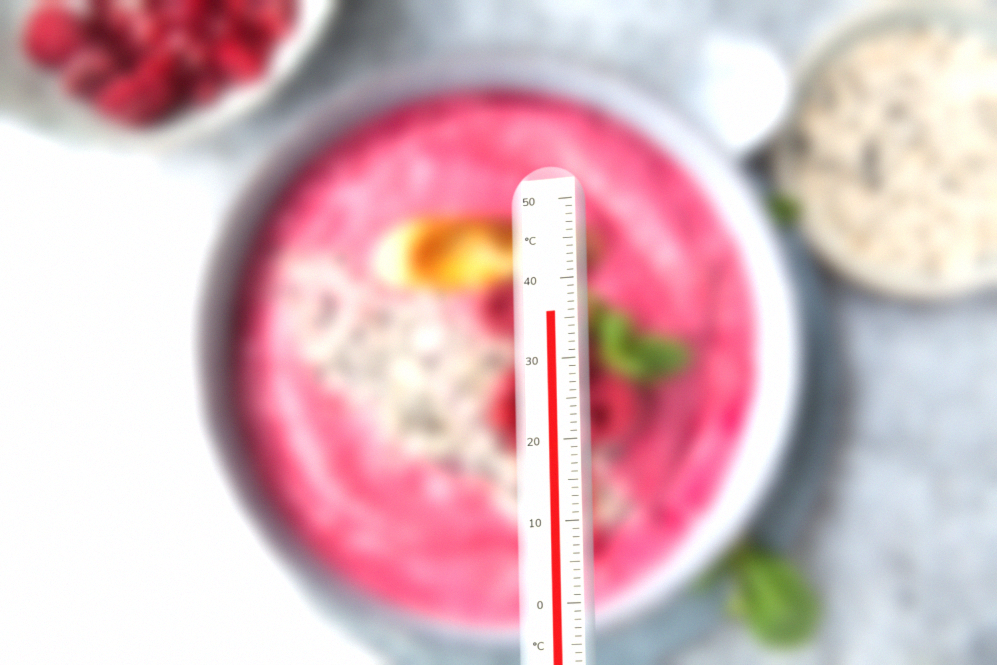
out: 36 °C
